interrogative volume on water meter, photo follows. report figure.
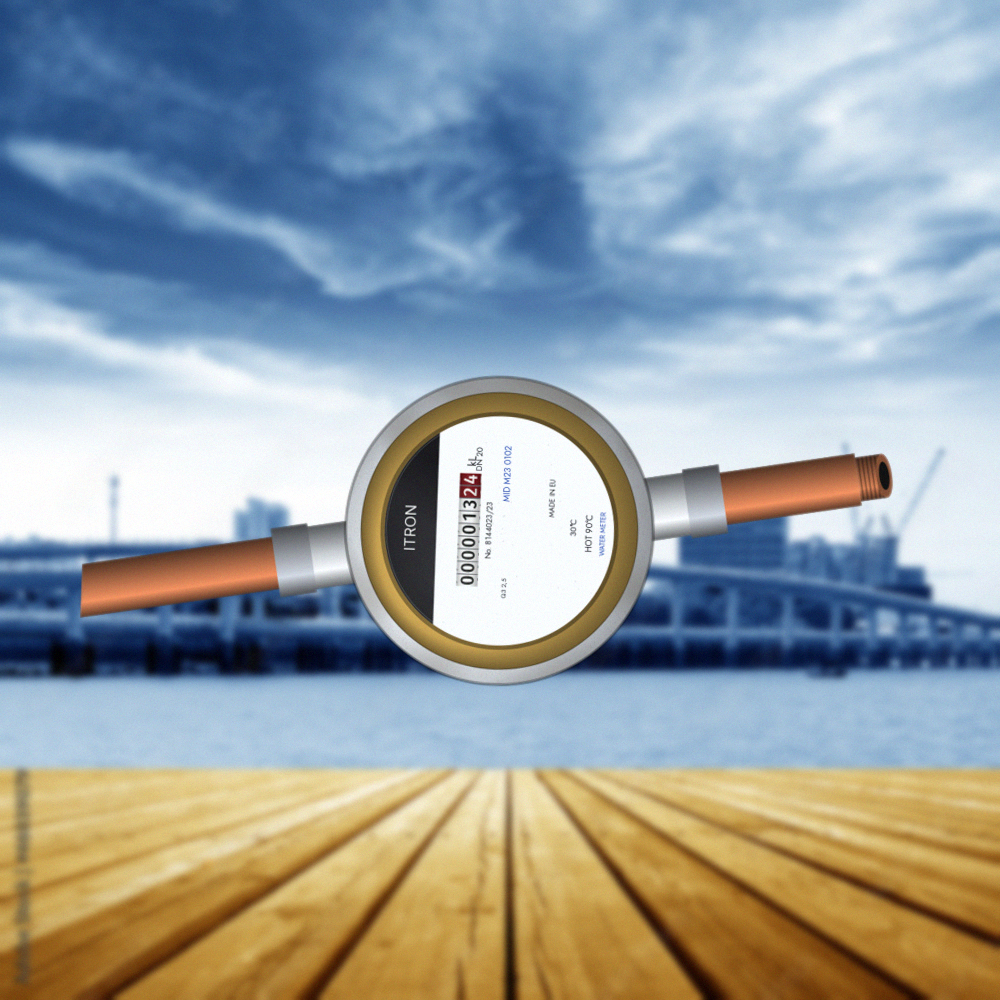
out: 13.24 kL
